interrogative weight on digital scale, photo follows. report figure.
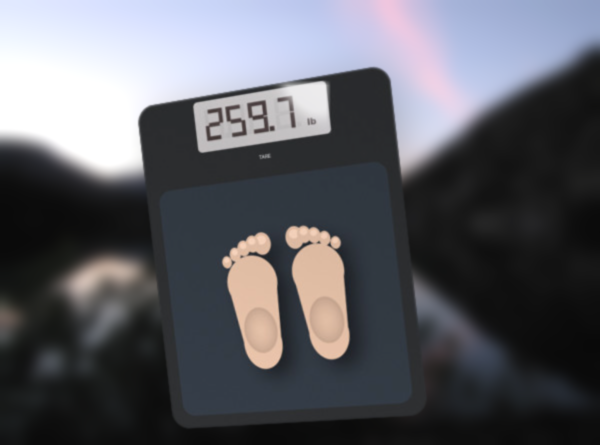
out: 259.7 lb
